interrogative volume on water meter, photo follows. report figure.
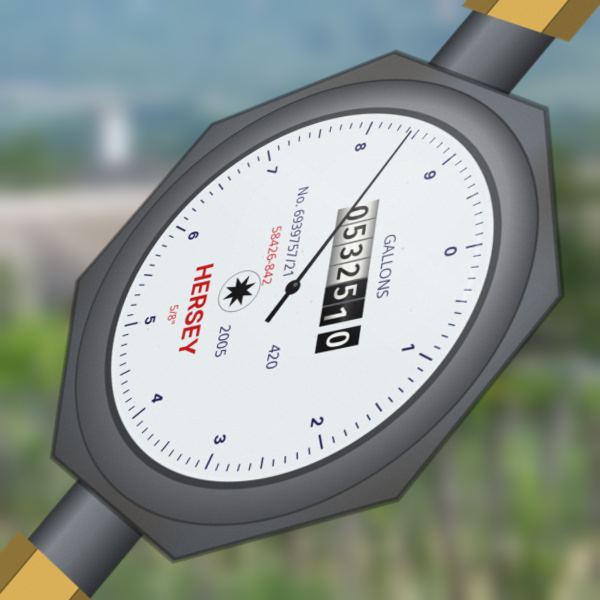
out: 532508.4 gal
